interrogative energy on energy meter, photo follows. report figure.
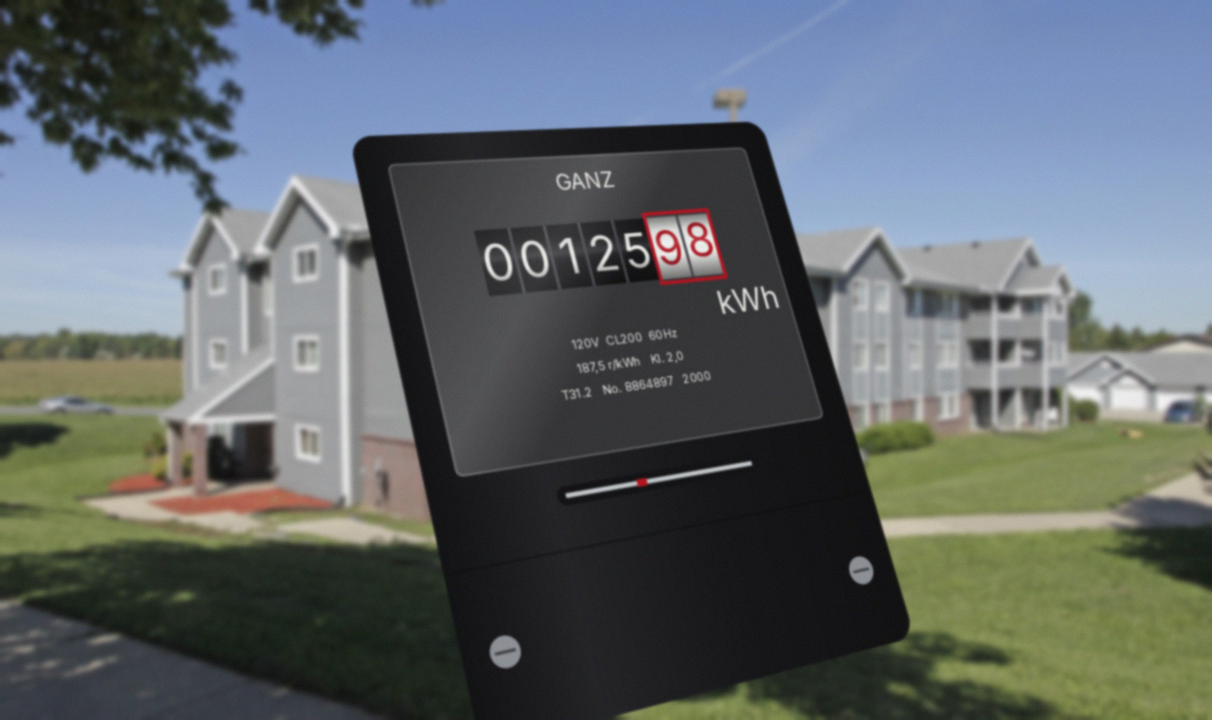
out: 125.98 kWh
